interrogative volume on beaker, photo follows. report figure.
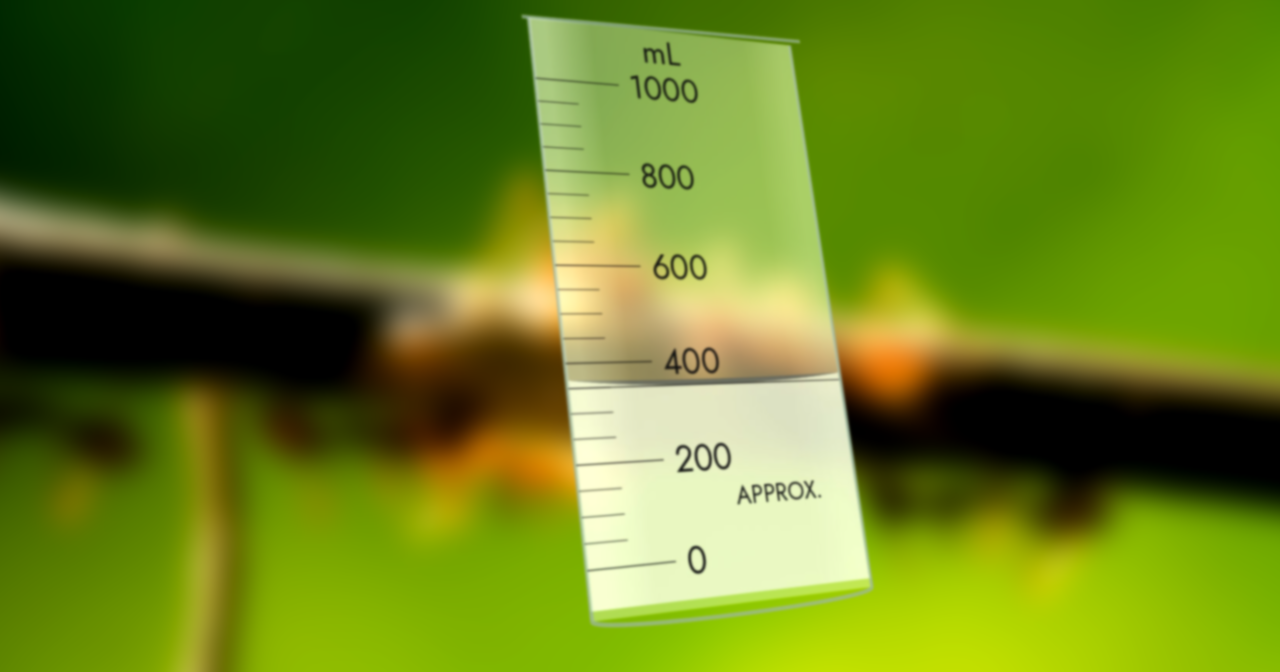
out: 350 mL
